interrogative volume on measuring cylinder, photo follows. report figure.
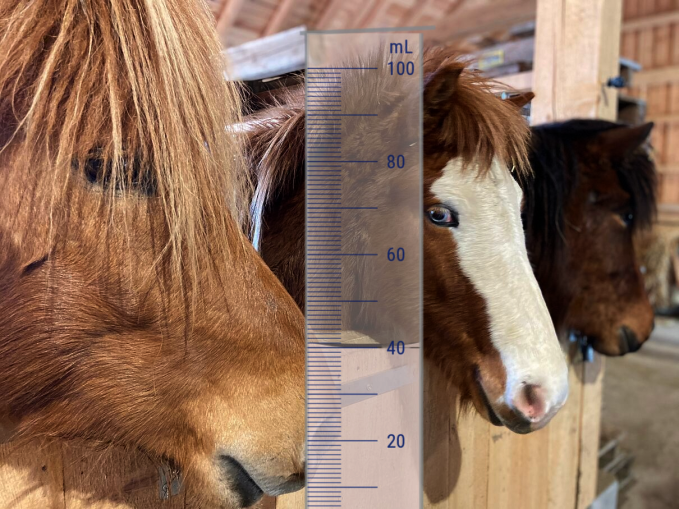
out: 40 mL
